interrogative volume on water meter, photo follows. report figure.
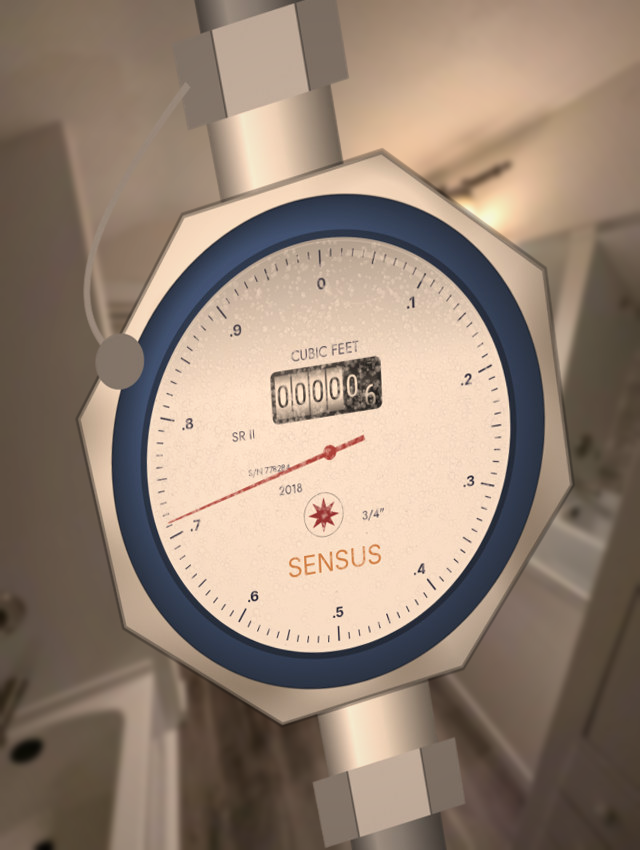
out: 5.71 ft³
